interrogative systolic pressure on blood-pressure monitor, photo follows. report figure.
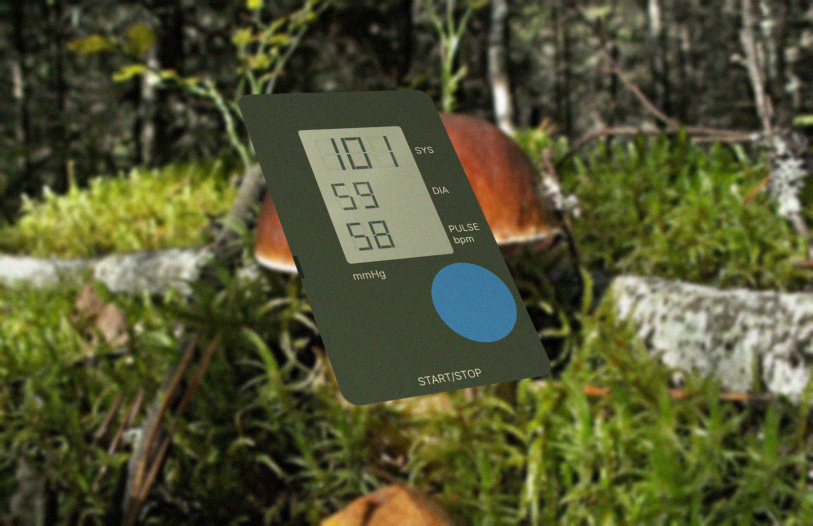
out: 101 mmHg
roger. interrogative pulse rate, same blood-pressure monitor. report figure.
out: 58 bpm
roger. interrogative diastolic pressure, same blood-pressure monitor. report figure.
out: 59 mmHg
